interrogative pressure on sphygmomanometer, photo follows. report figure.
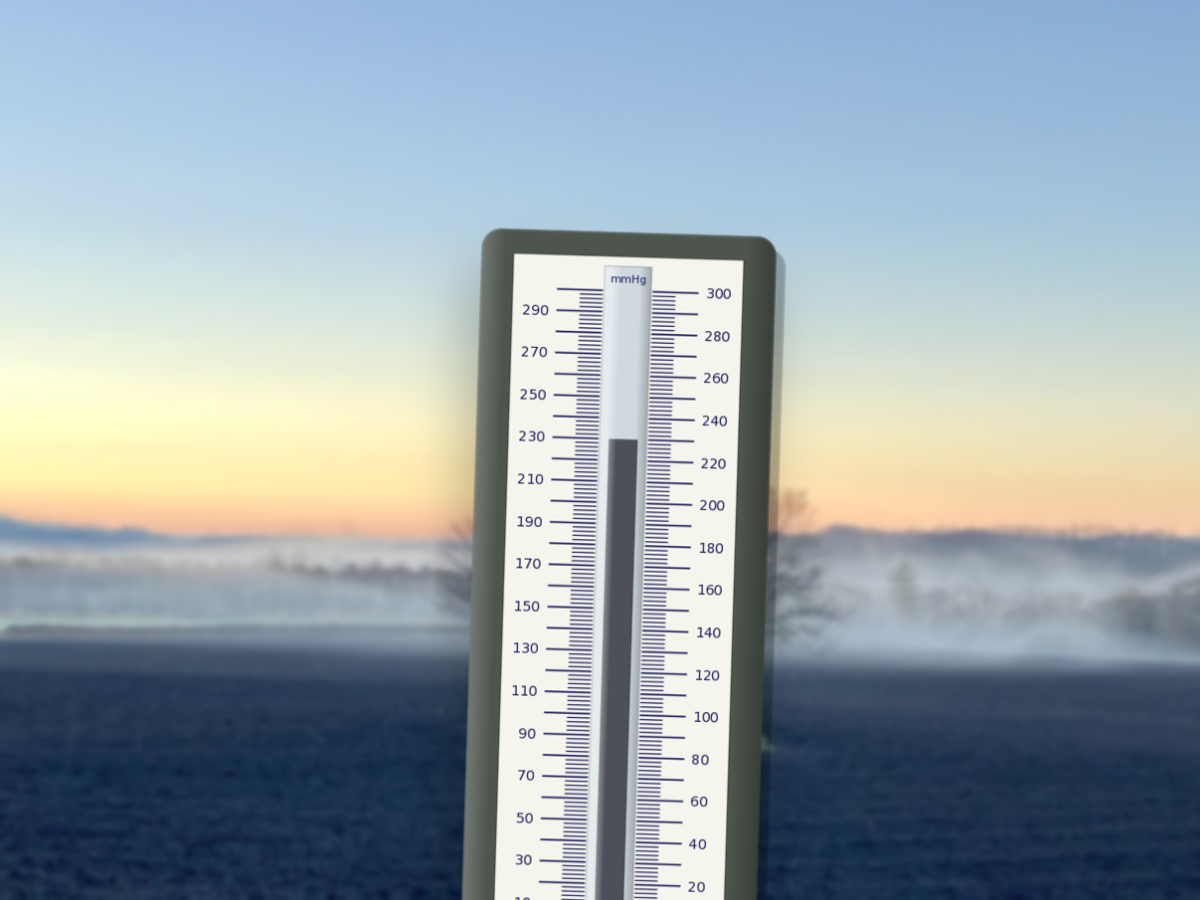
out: 230 mmHg
